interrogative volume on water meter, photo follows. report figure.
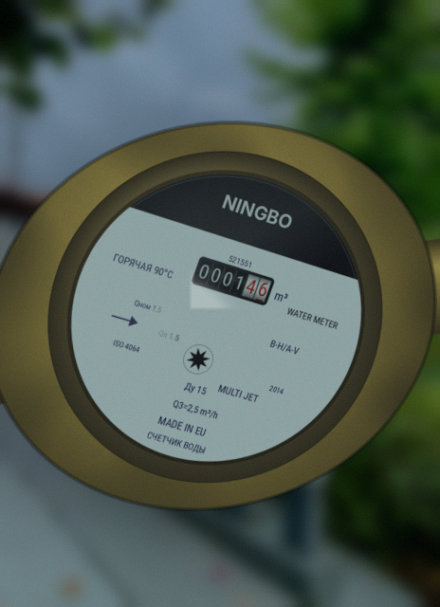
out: 1.46 m³
